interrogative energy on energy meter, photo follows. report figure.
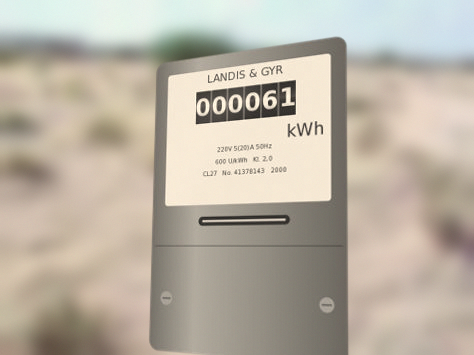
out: 61 kWh
